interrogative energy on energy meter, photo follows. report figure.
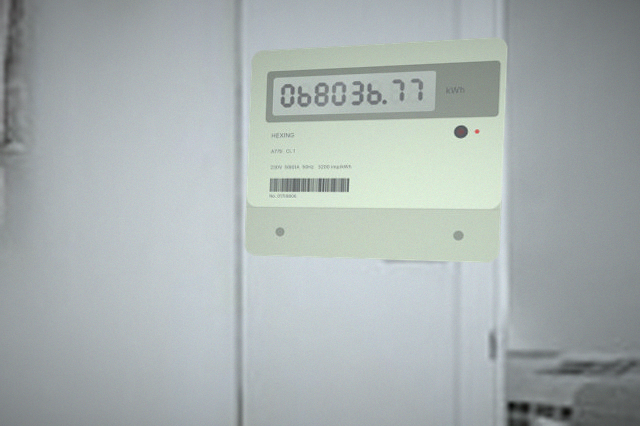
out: 68036.77 kWh
